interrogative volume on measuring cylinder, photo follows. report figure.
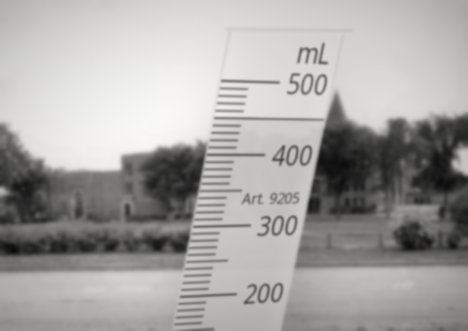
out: 450 mL
